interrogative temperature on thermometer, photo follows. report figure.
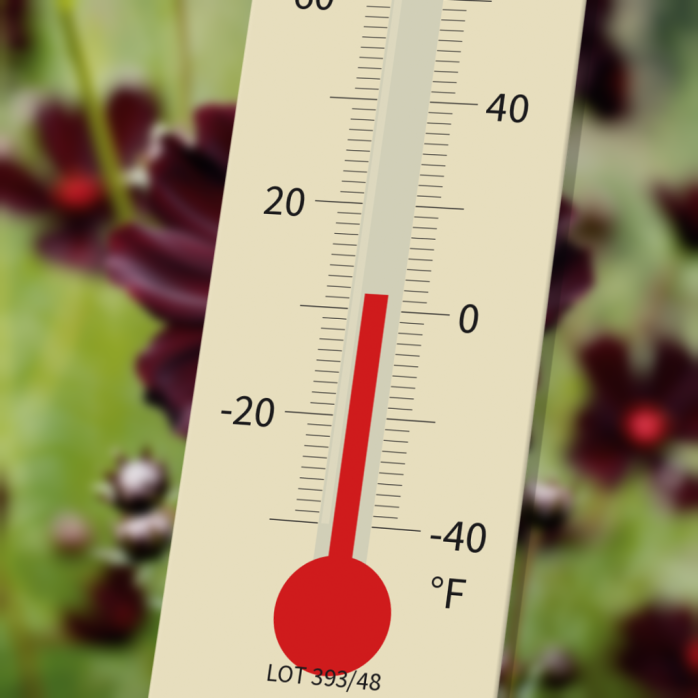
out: 3 °F
